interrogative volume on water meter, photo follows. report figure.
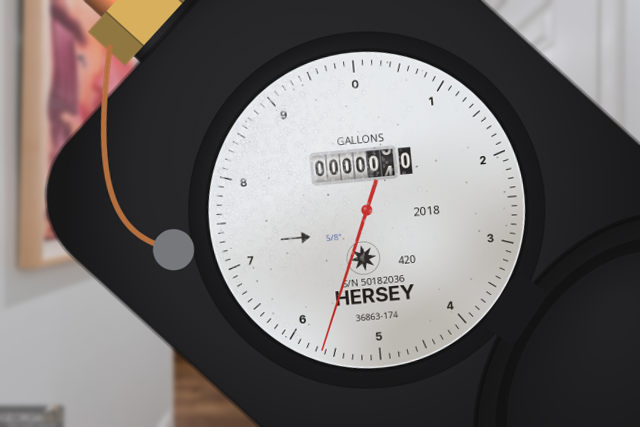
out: 35.6 gal
